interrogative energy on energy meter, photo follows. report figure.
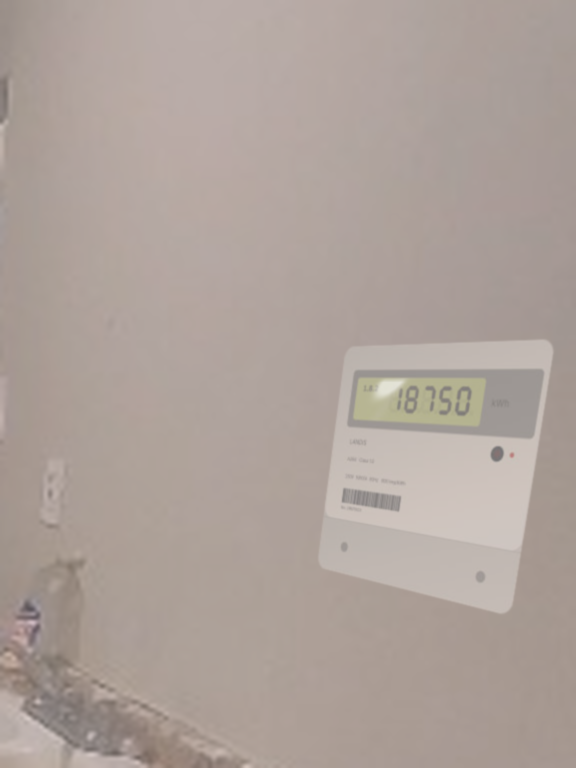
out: 18750 kWh
